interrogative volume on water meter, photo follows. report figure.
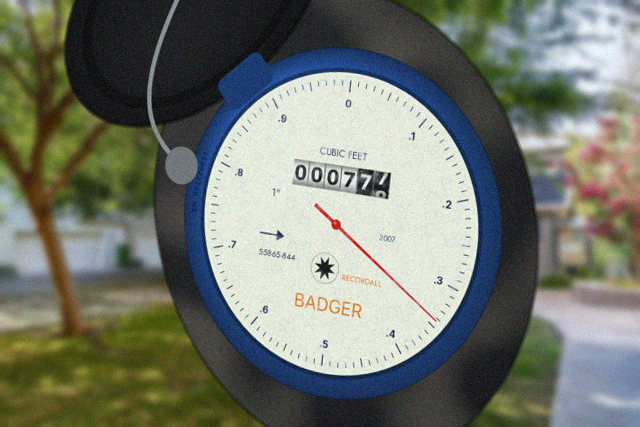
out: 777.34 ft³
